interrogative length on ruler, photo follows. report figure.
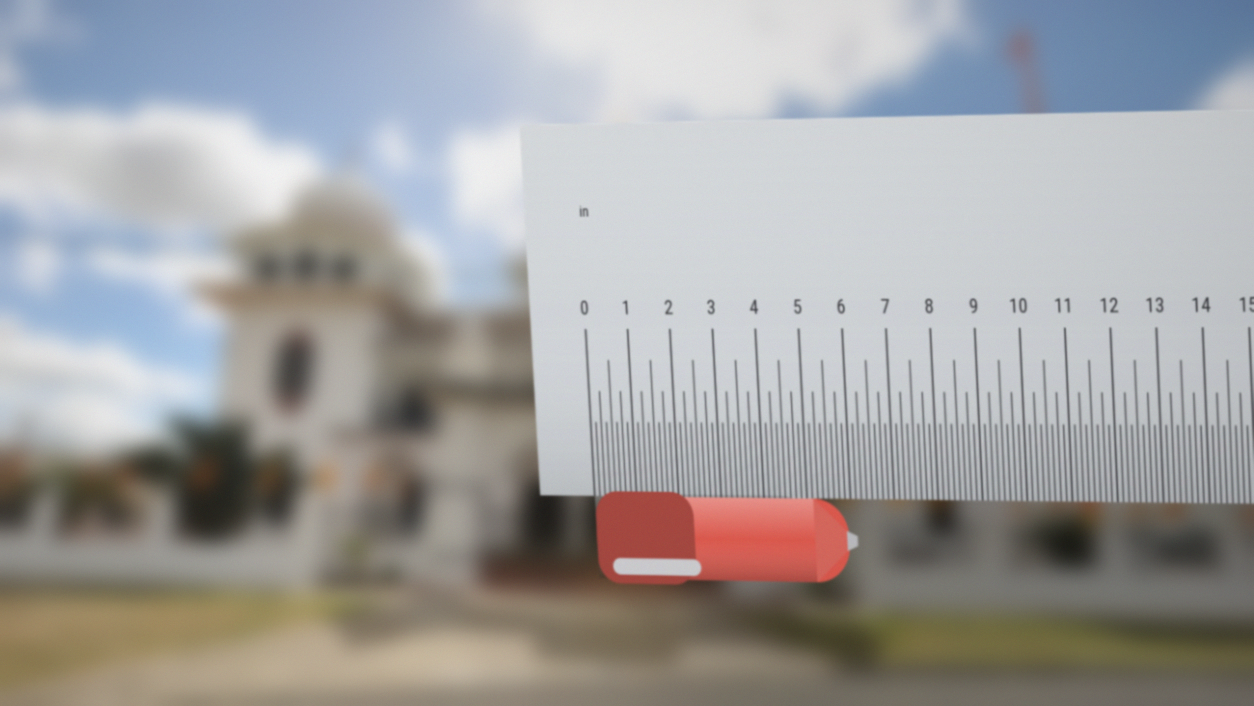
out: 6.125 in
